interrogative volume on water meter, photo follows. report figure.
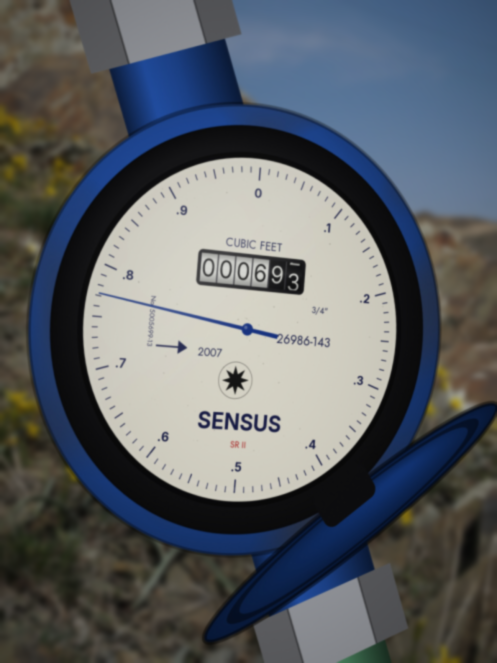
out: 692.77 ft³
